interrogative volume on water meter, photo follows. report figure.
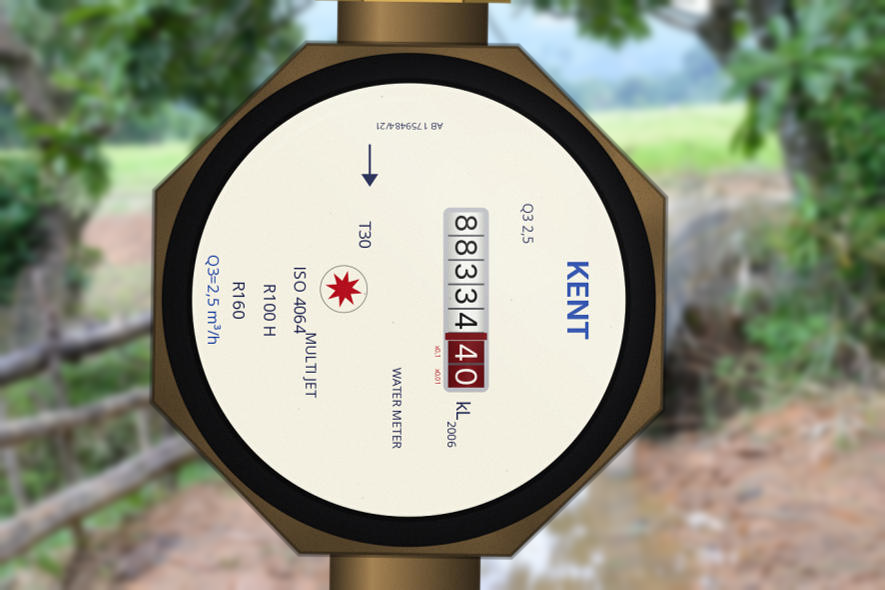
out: 88334.40 kL
